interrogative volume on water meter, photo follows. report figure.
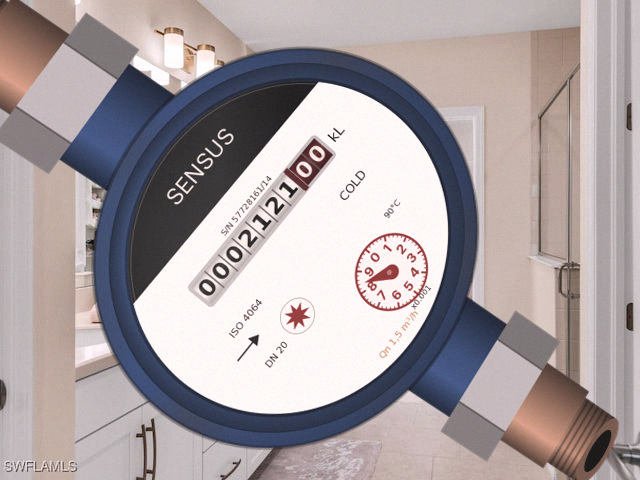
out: 2121.008 kL
